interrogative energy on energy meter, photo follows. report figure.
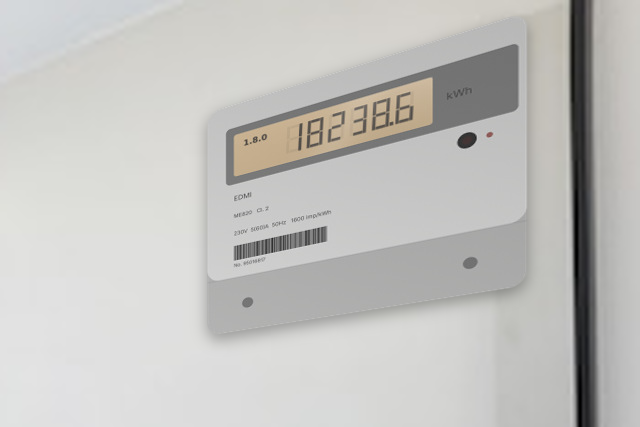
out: 18238.6 kWh
